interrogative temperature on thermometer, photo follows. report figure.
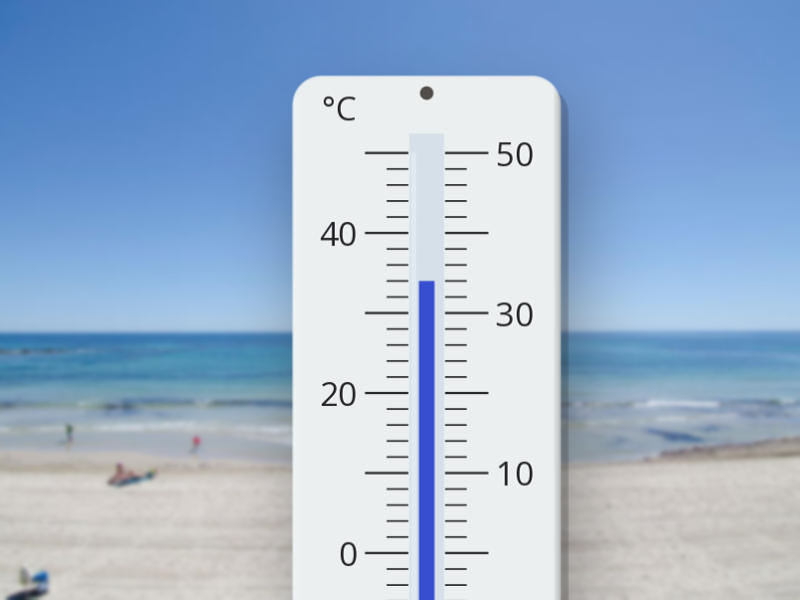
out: 34 °C
